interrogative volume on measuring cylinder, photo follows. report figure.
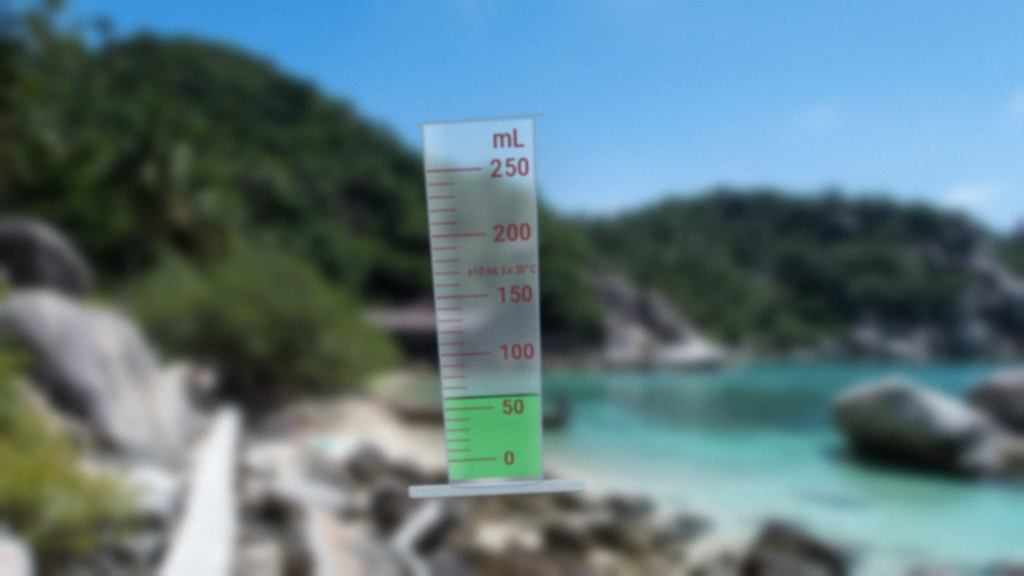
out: 60 mL
